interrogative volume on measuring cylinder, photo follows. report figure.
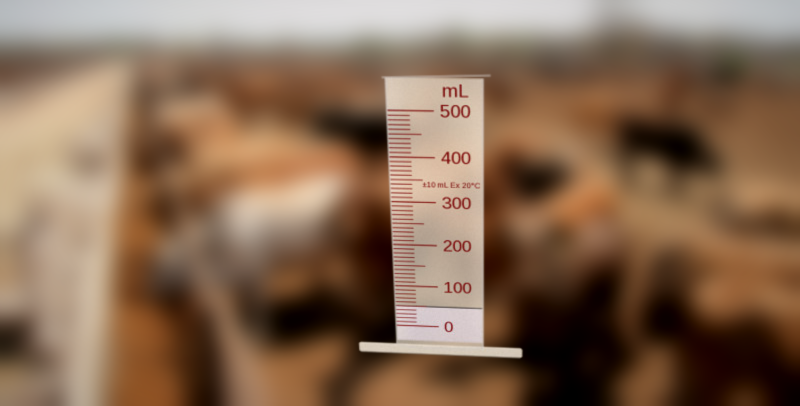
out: 50 mL
